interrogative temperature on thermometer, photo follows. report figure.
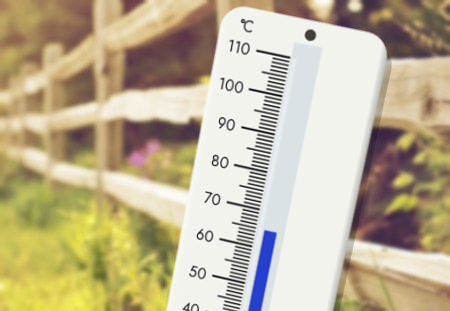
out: 65 °C
